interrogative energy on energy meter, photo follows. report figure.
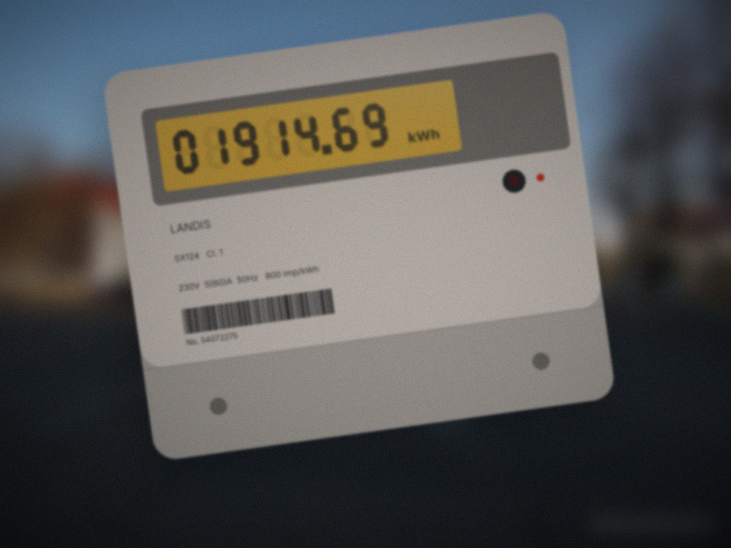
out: 1914.69 kWh
